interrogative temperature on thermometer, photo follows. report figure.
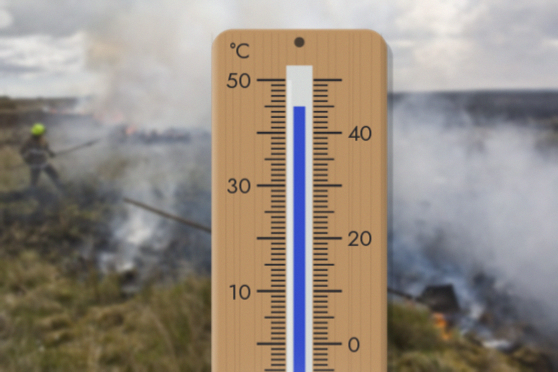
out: 45 °C
